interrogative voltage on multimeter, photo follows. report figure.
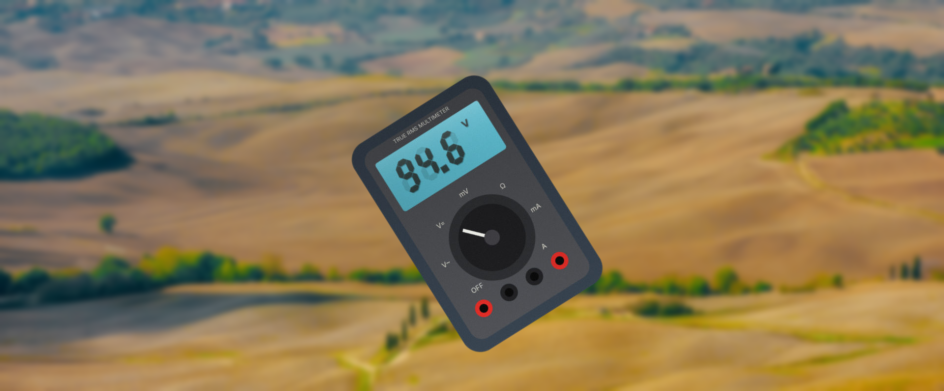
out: 94.6 V
